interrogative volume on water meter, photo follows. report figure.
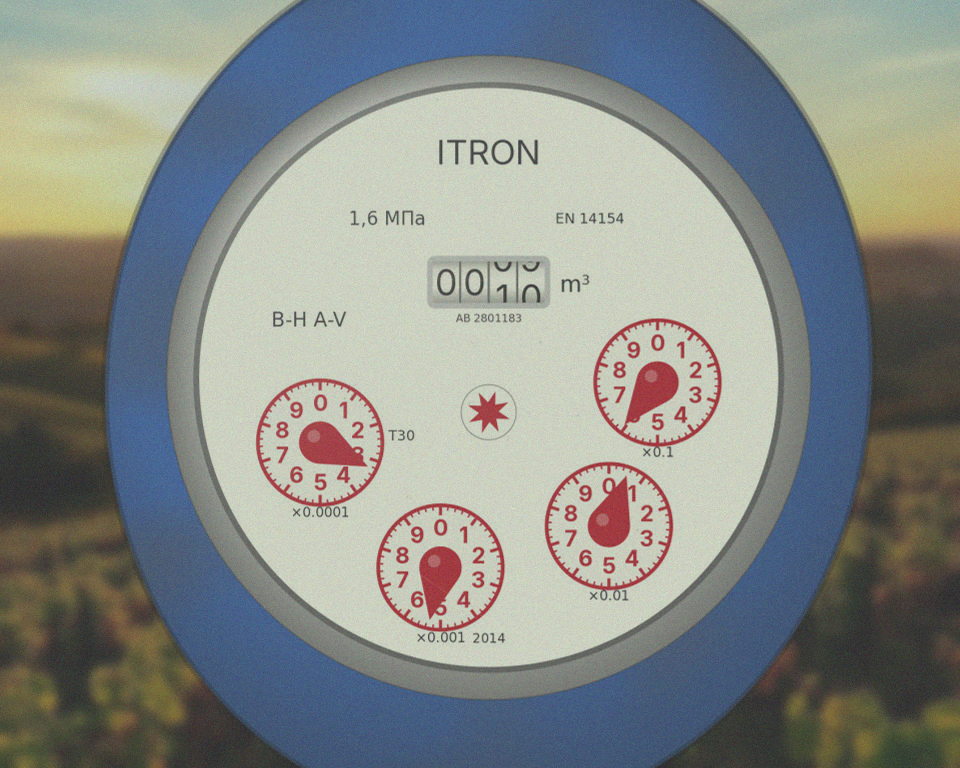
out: 9.6053 m³
